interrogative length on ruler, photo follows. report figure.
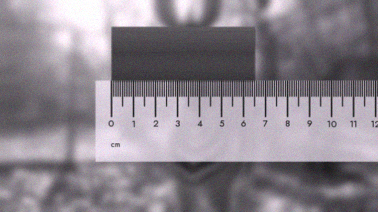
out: 6.5 cm
